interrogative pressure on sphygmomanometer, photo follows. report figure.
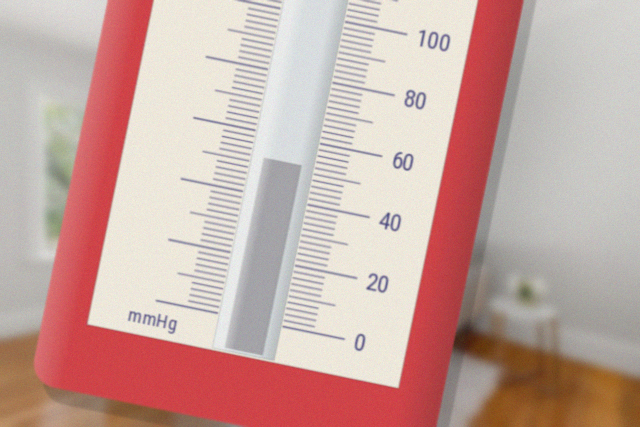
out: 52 mmHg
